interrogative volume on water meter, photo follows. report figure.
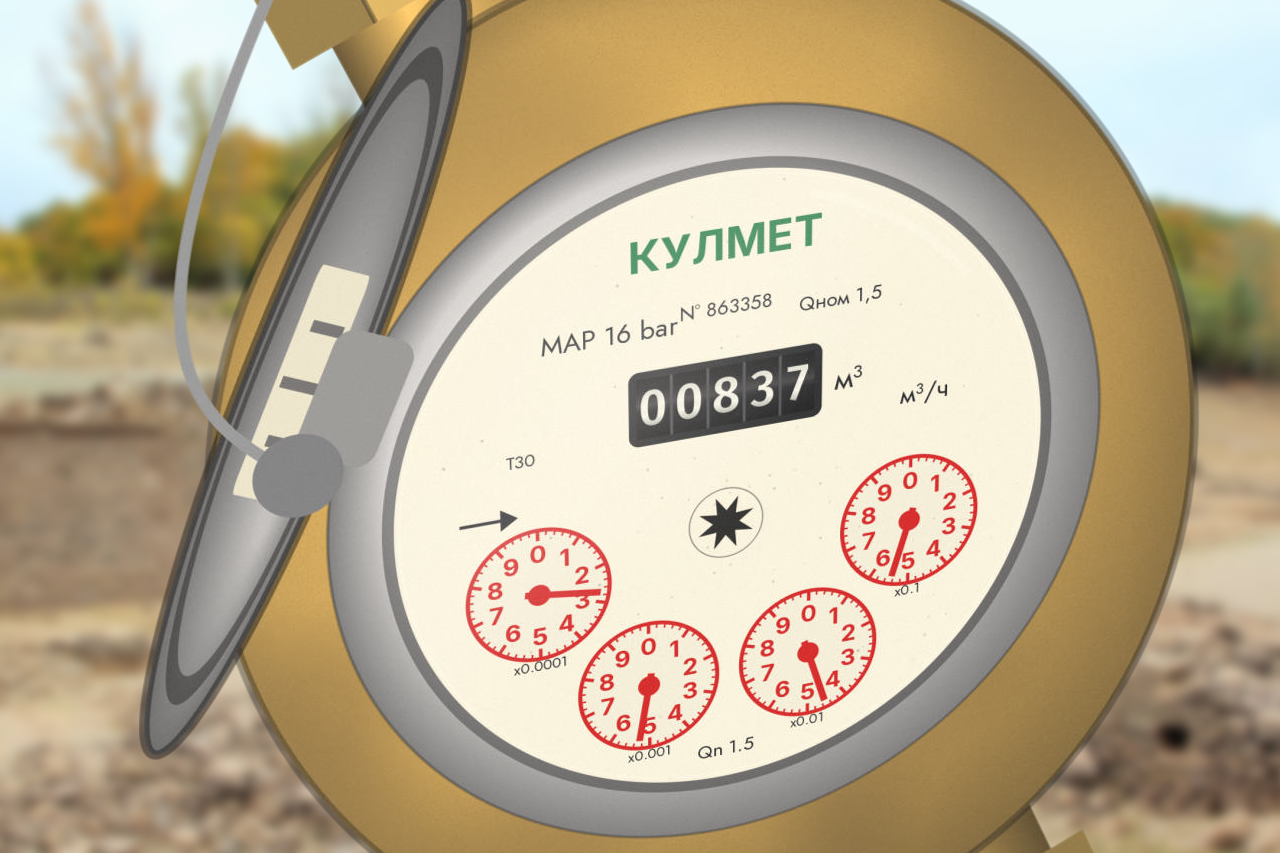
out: 837.5452 m³
